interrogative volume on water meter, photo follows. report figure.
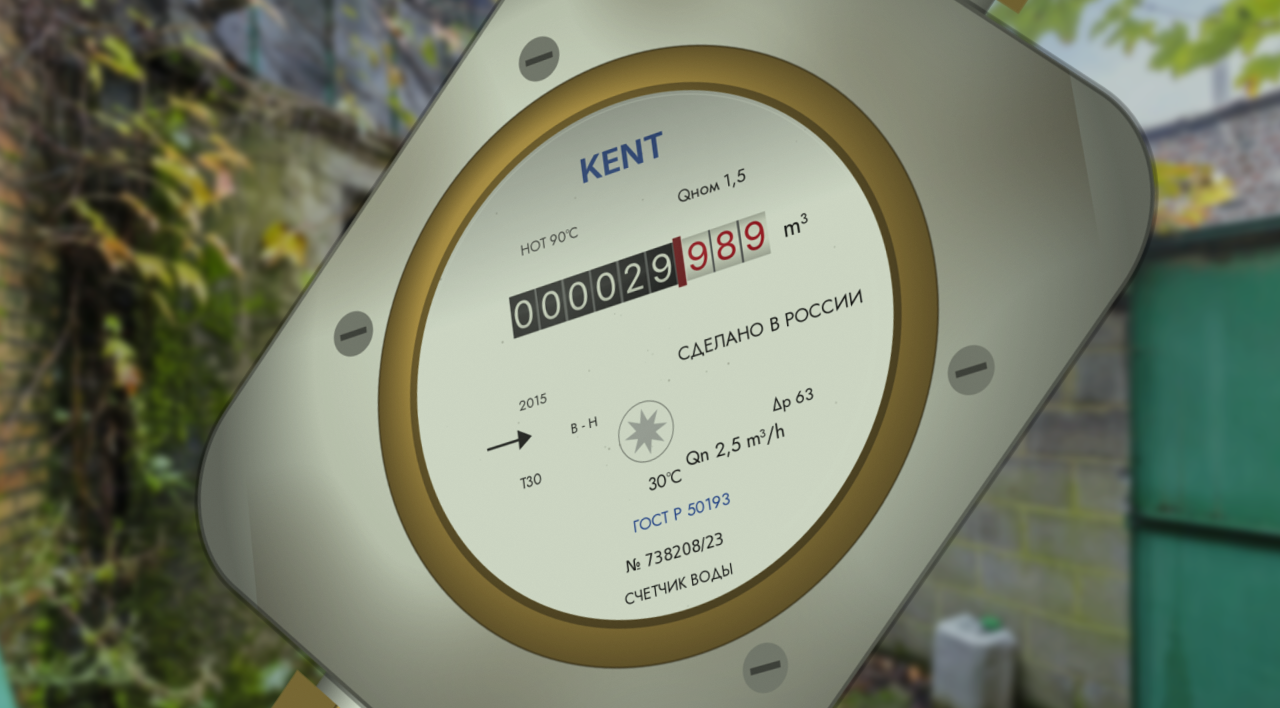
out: 29.989 m³
